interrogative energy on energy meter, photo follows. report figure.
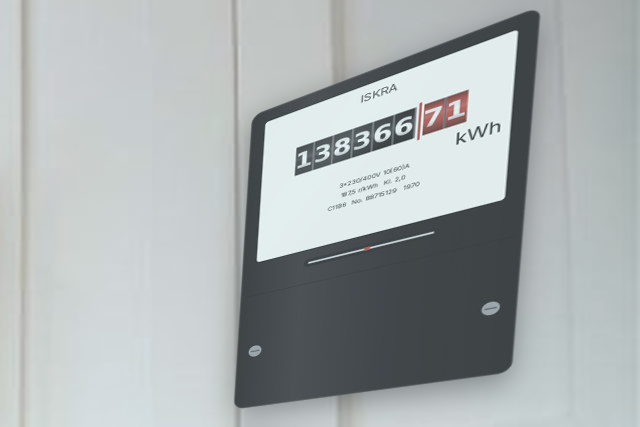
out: 138366.71 kWh
